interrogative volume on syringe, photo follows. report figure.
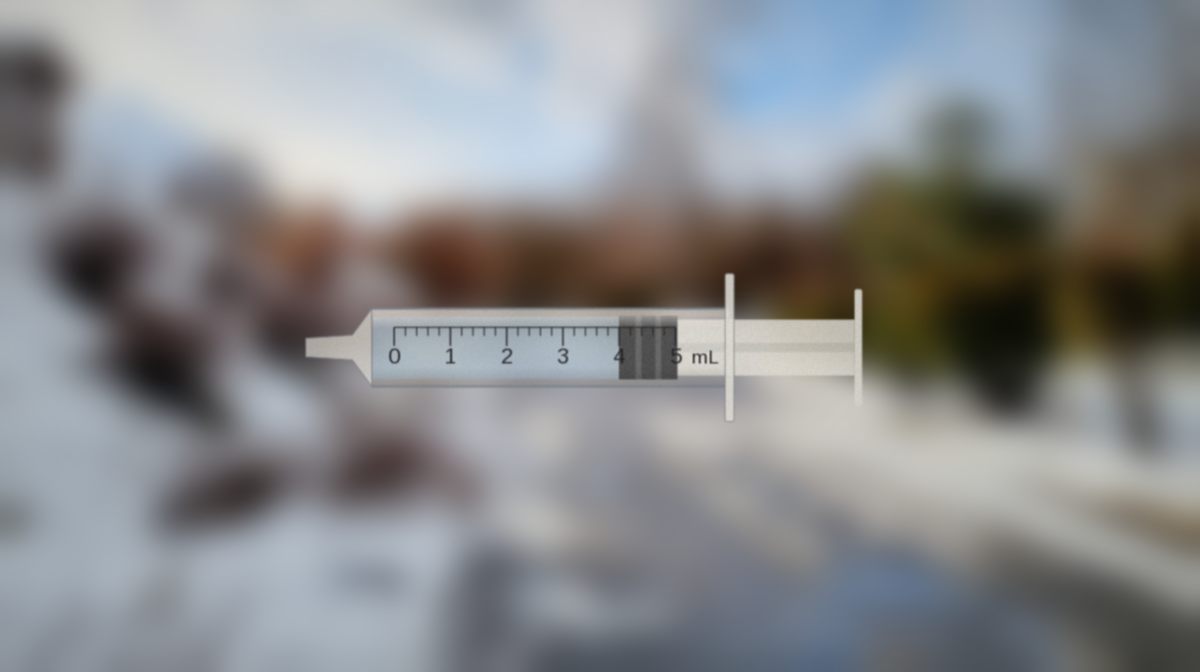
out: 4 mL
